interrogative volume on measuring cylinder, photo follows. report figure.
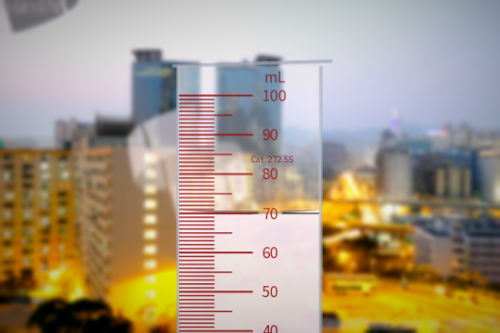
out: 70 mL
